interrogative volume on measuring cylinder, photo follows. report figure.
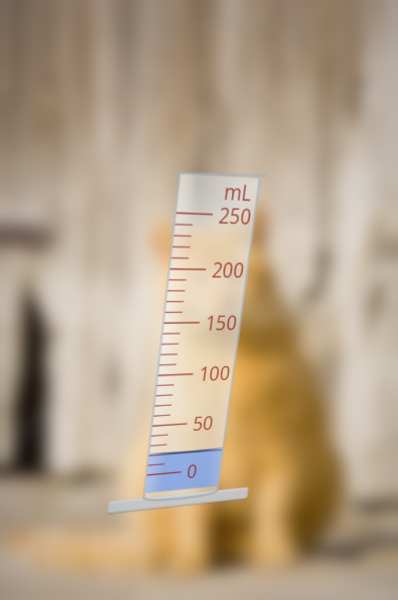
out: 20 mL
